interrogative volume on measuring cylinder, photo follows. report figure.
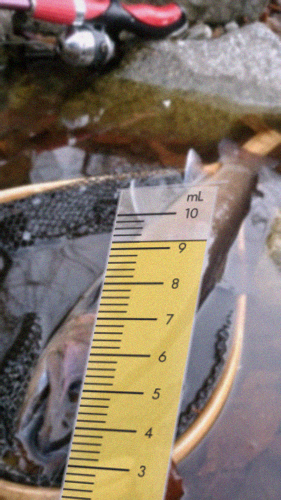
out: 9.2 mL
